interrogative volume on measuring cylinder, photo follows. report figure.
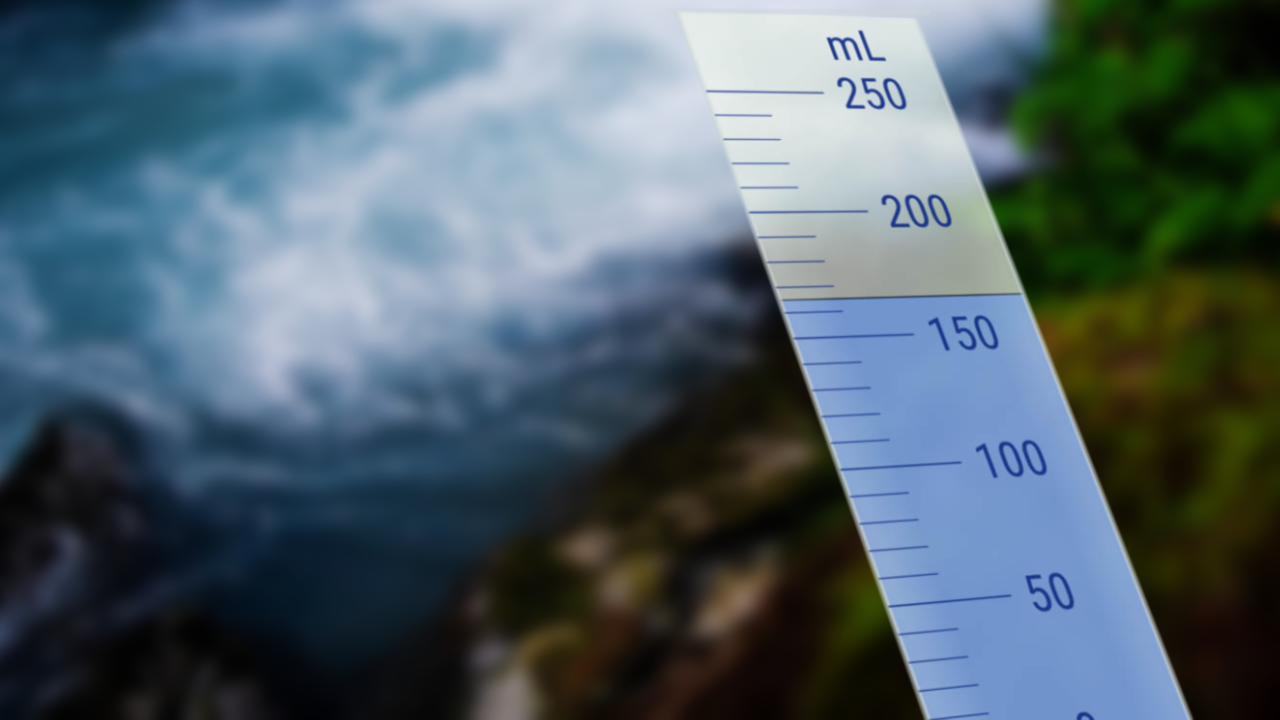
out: 165 mL
